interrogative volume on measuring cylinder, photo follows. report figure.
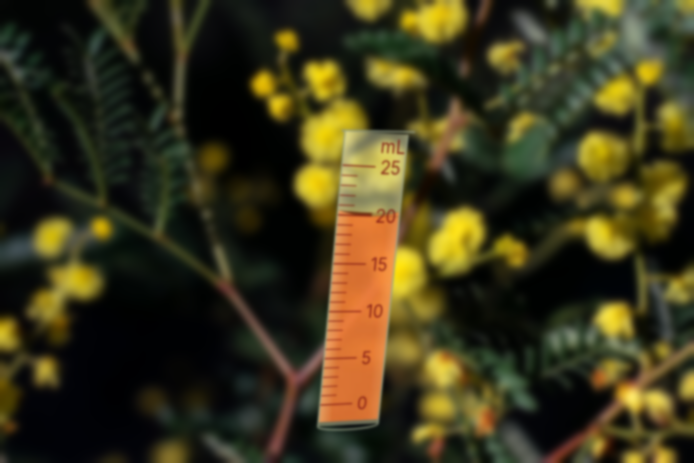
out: 20 mL
